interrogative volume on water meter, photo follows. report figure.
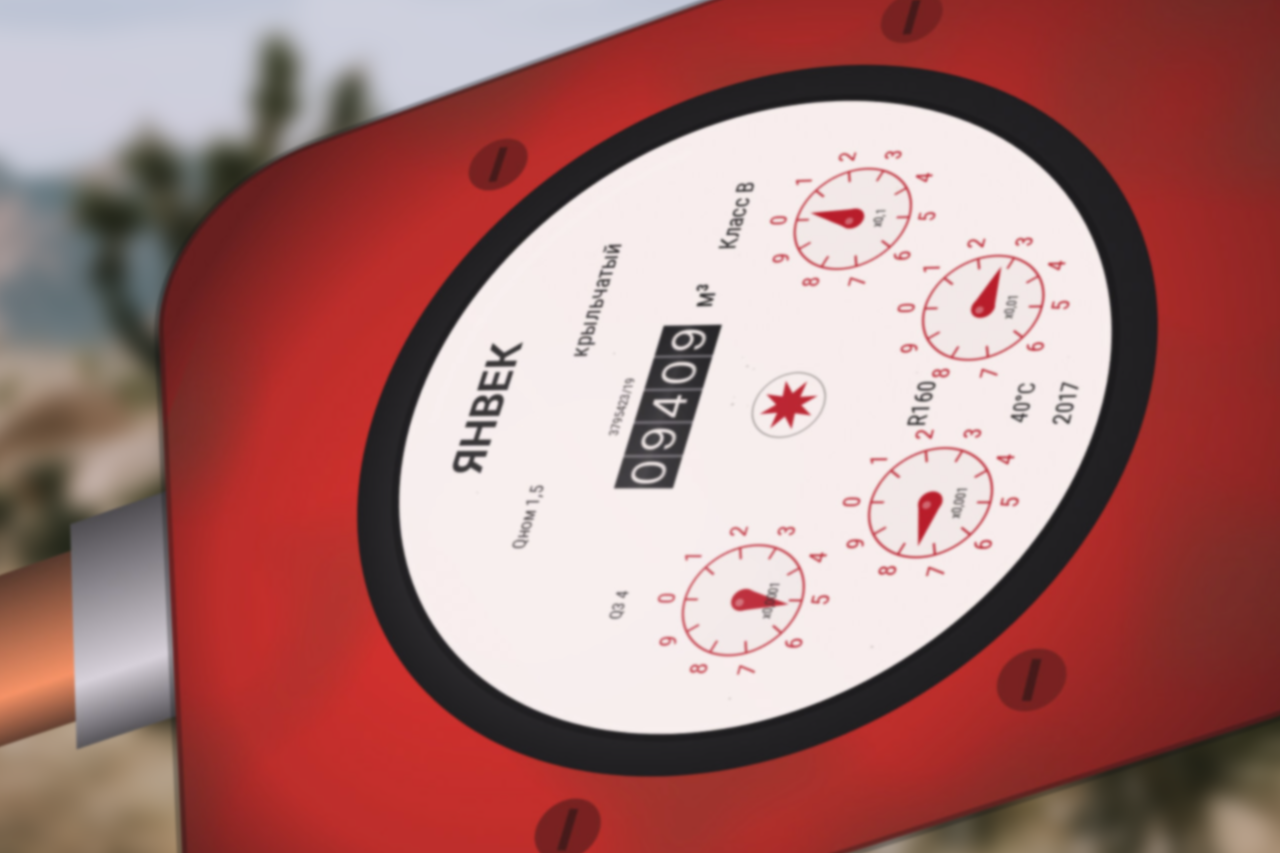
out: 9409.0275 m³
